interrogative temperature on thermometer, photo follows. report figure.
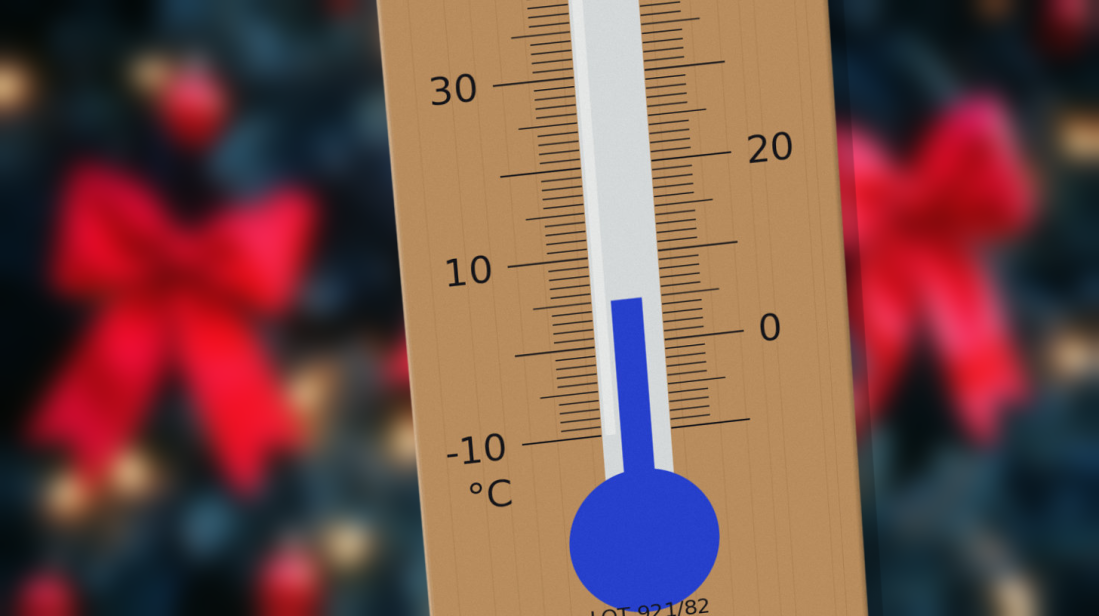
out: 5 °C
